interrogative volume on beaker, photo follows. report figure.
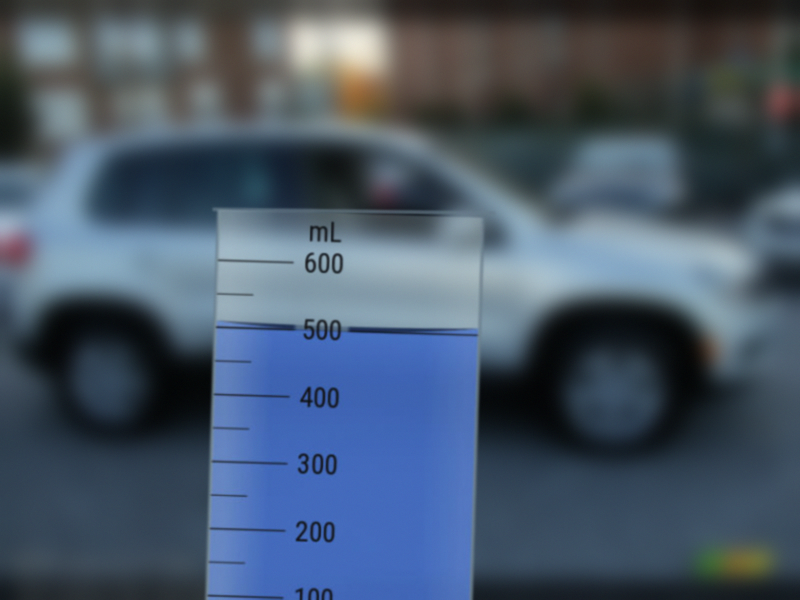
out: 500 mL
